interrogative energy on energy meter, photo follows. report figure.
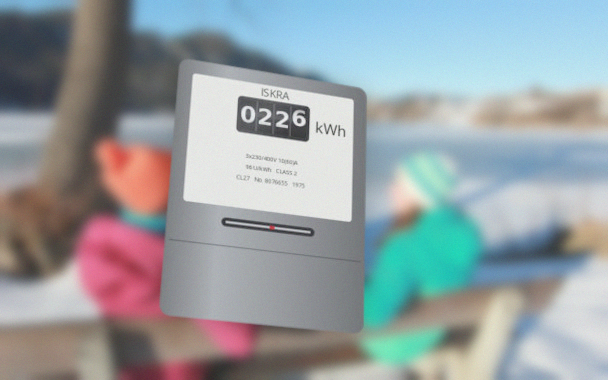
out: 226 kWh
